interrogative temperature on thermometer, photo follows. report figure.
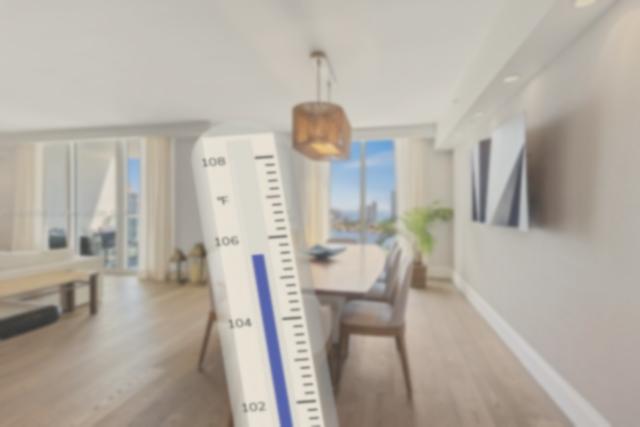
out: 105.6 °F
